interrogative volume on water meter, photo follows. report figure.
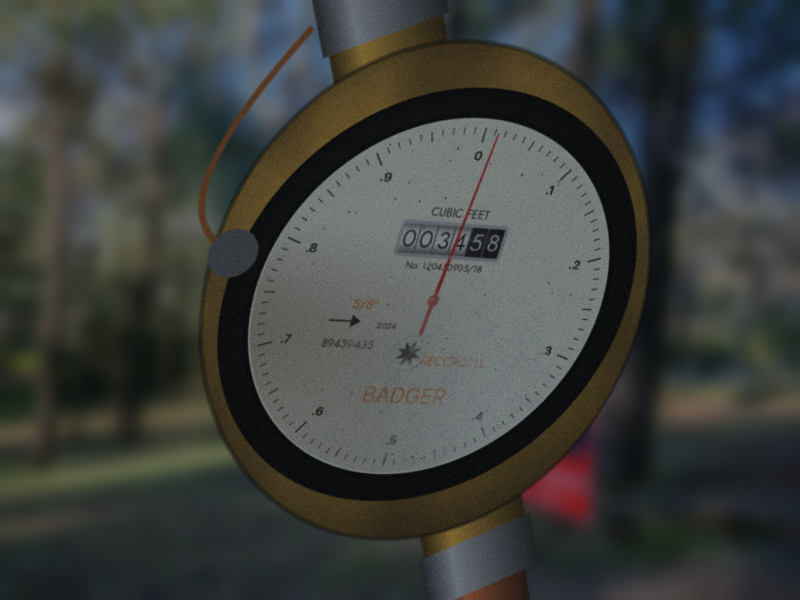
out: 3458.01 ft³
